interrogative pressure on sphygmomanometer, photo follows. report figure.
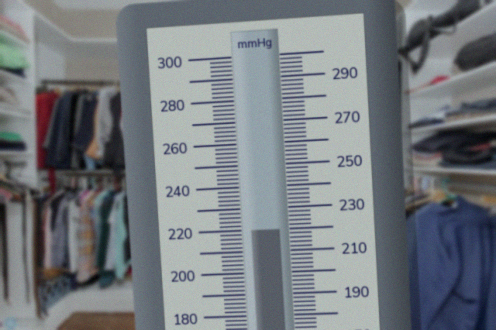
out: 220 mmHg
